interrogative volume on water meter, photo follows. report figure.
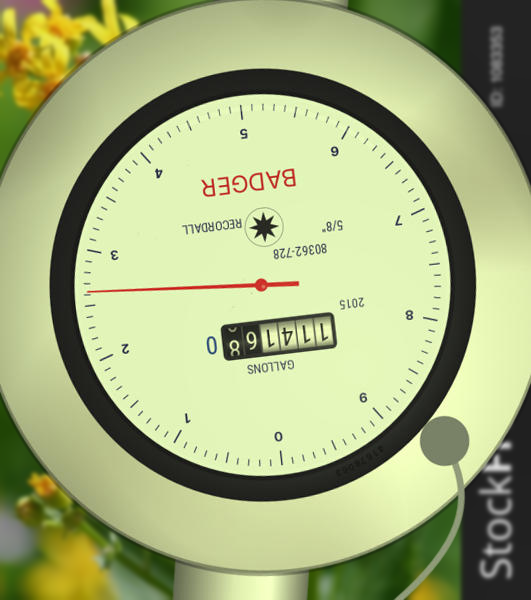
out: 1141682.6 gal
